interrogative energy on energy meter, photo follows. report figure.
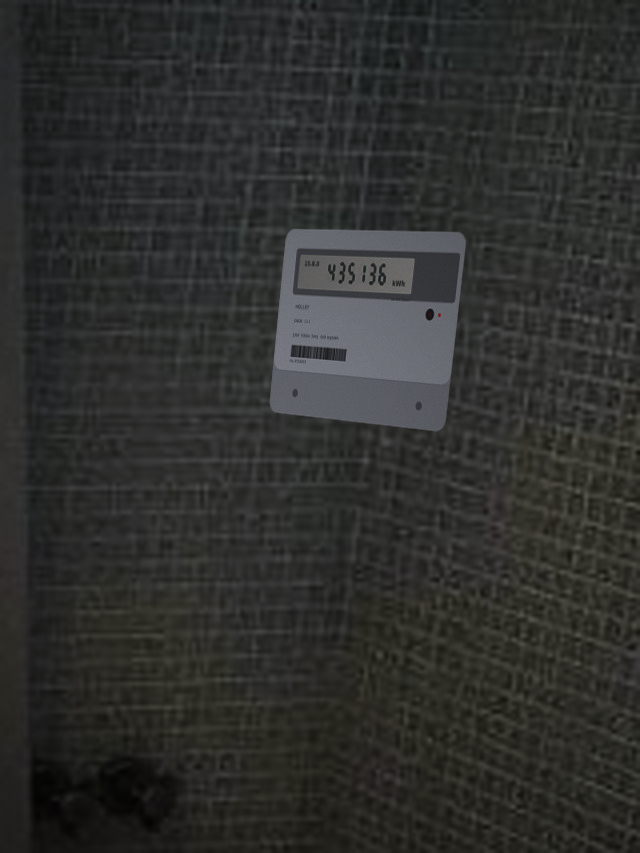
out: 435136 kWh
